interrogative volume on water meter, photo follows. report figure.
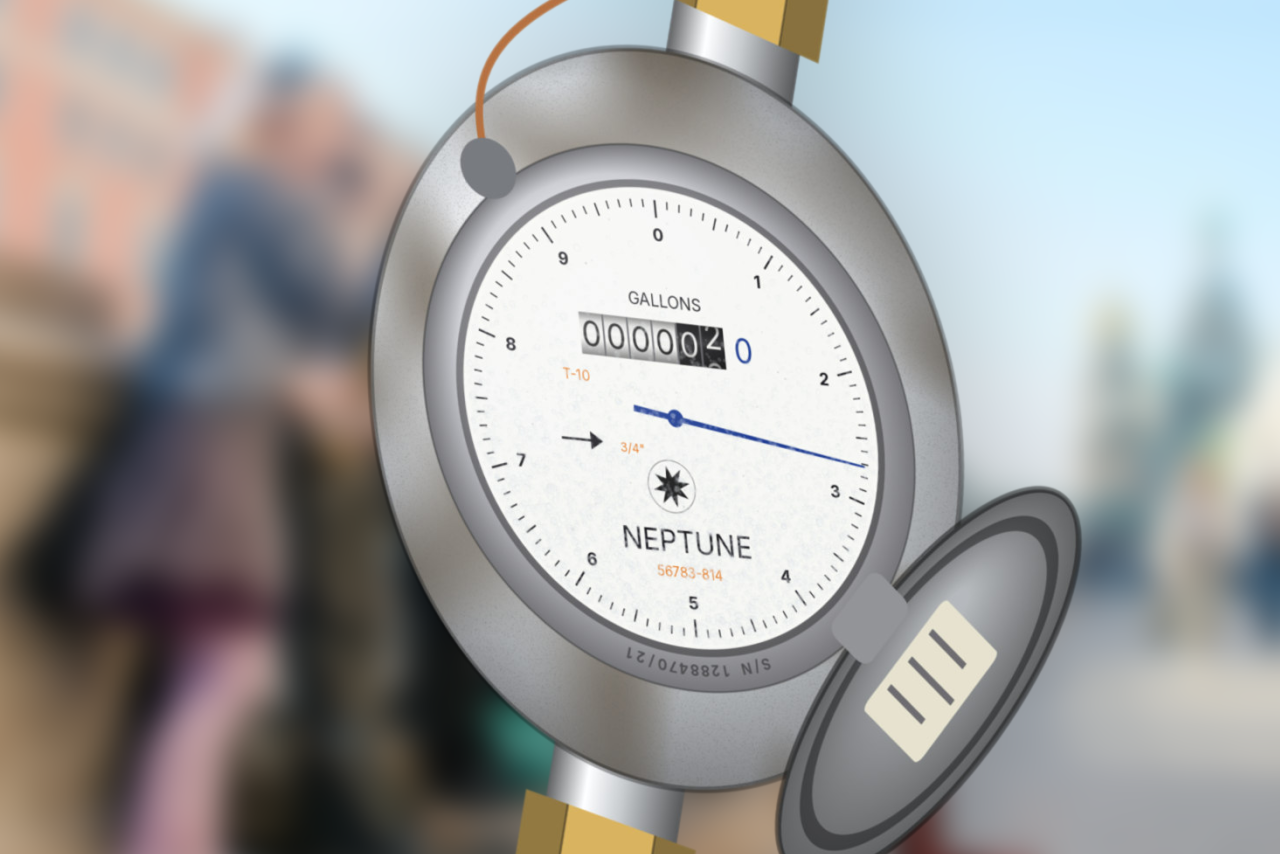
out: 22.7 gal
